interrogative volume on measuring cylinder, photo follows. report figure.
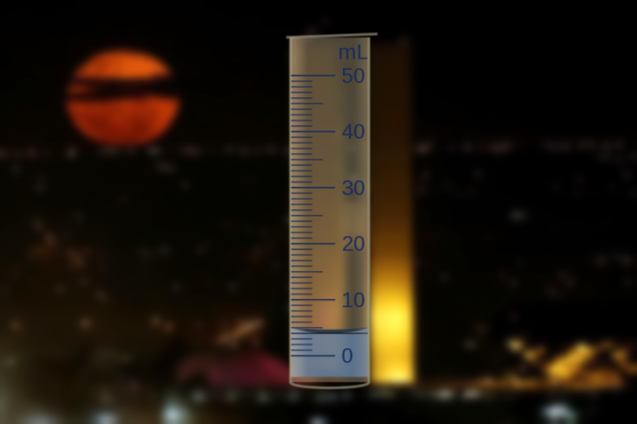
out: 4 mL
